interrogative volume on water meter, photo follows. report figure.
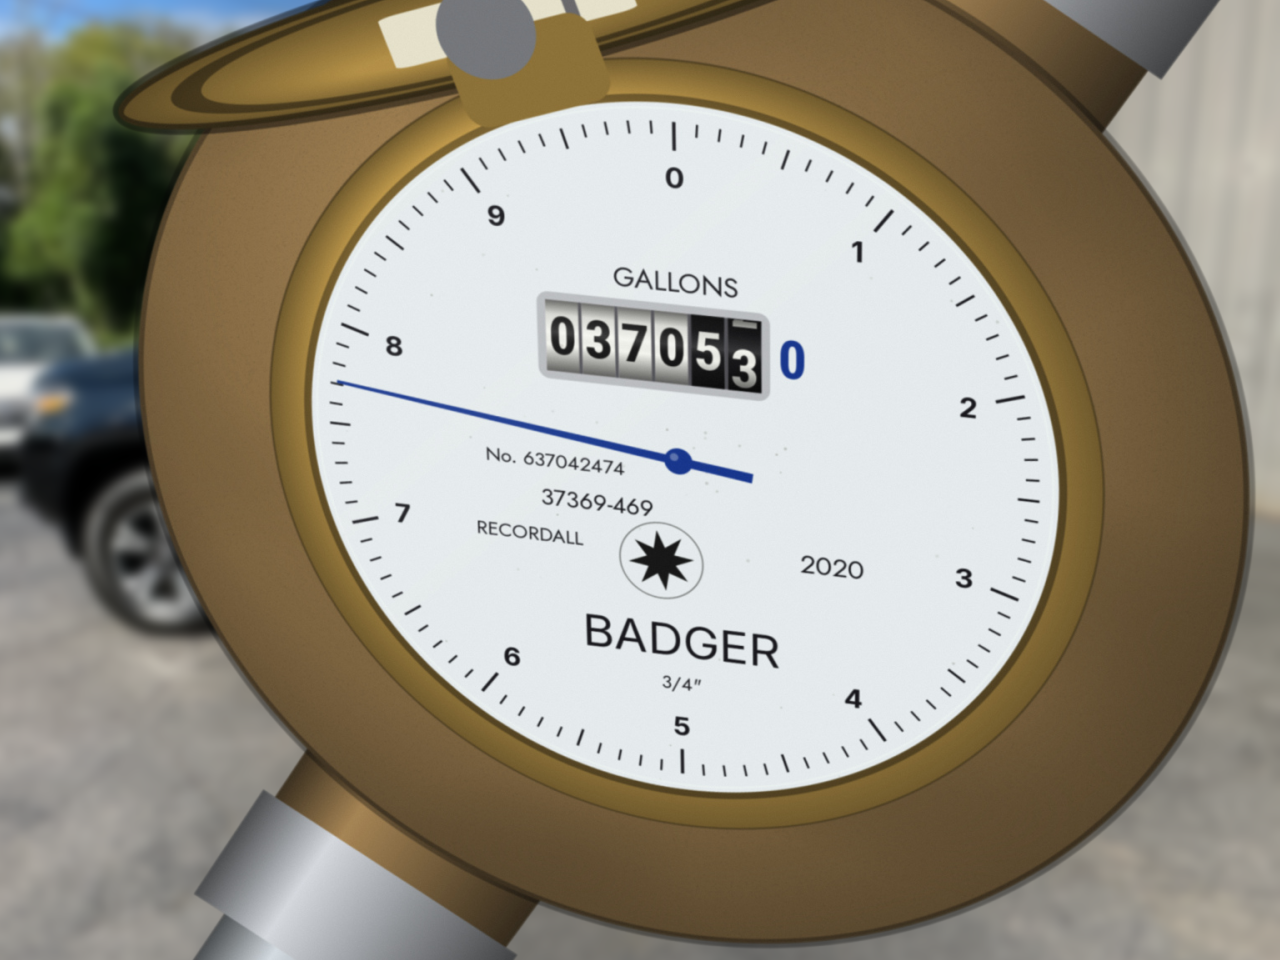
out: 370527.7 gal
